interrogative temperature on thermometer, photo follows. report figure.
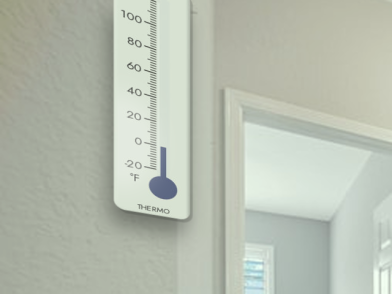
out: 0 °F
